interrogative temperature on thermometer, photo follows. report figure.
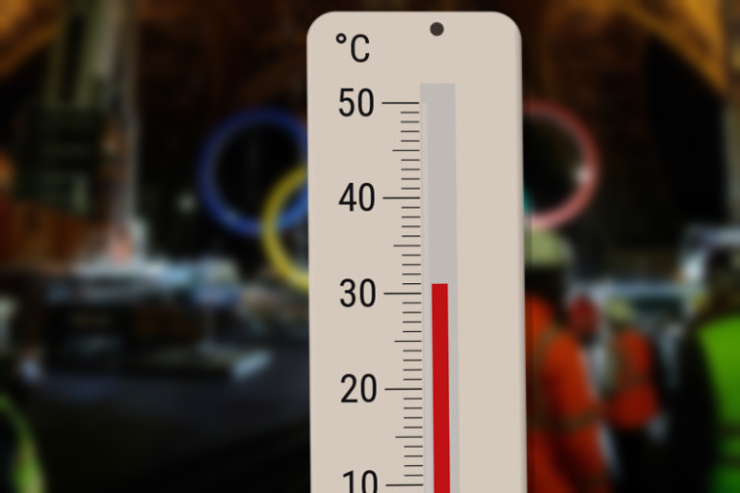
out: 31 °C
